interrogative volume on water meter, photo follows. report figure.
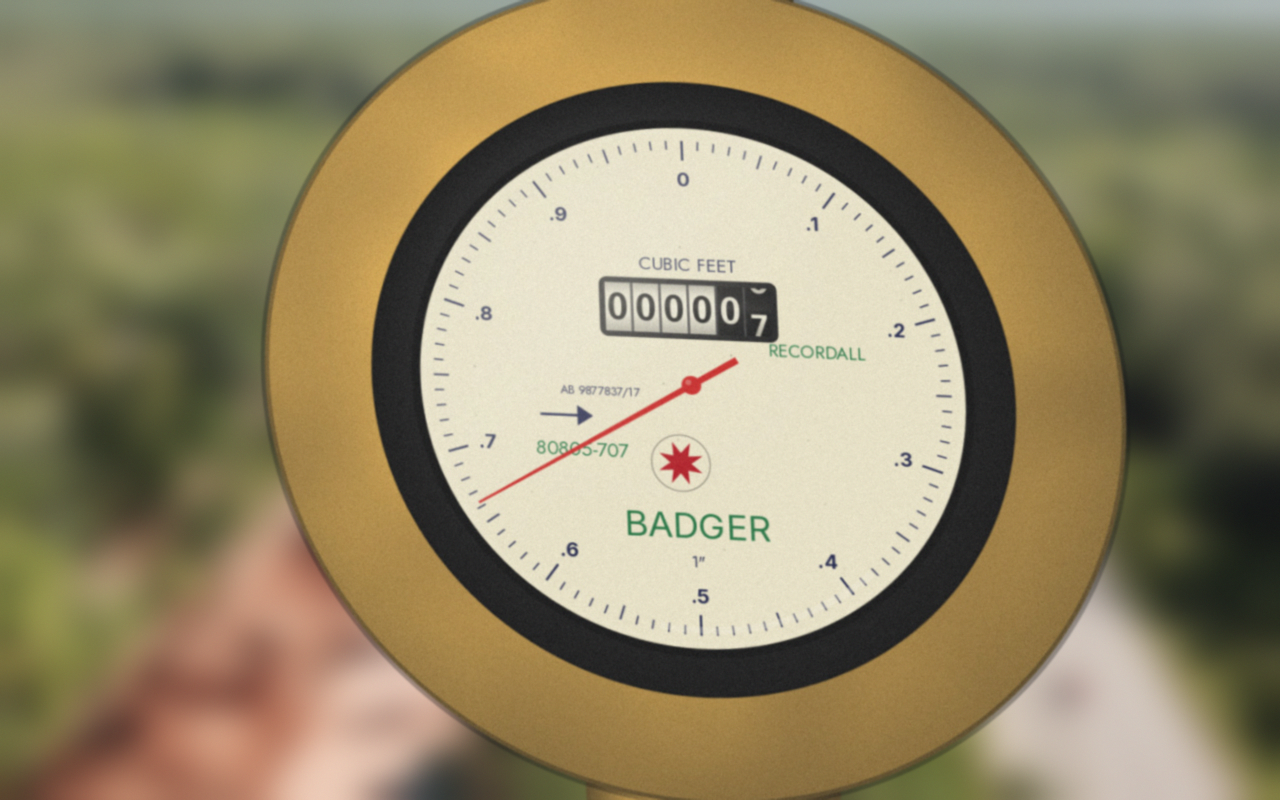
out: 6.66 ft³
